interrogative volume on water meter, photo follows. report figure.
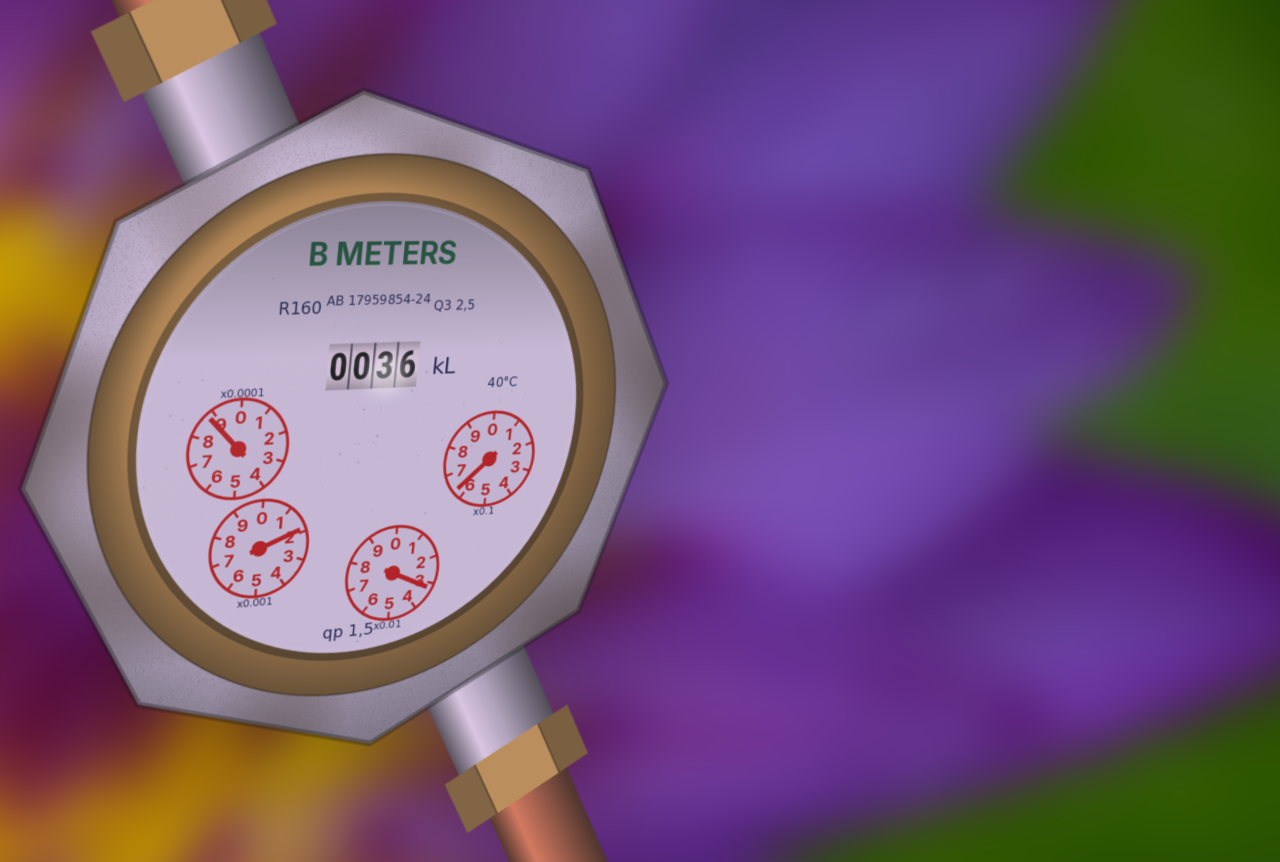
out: 36.6318 kL
